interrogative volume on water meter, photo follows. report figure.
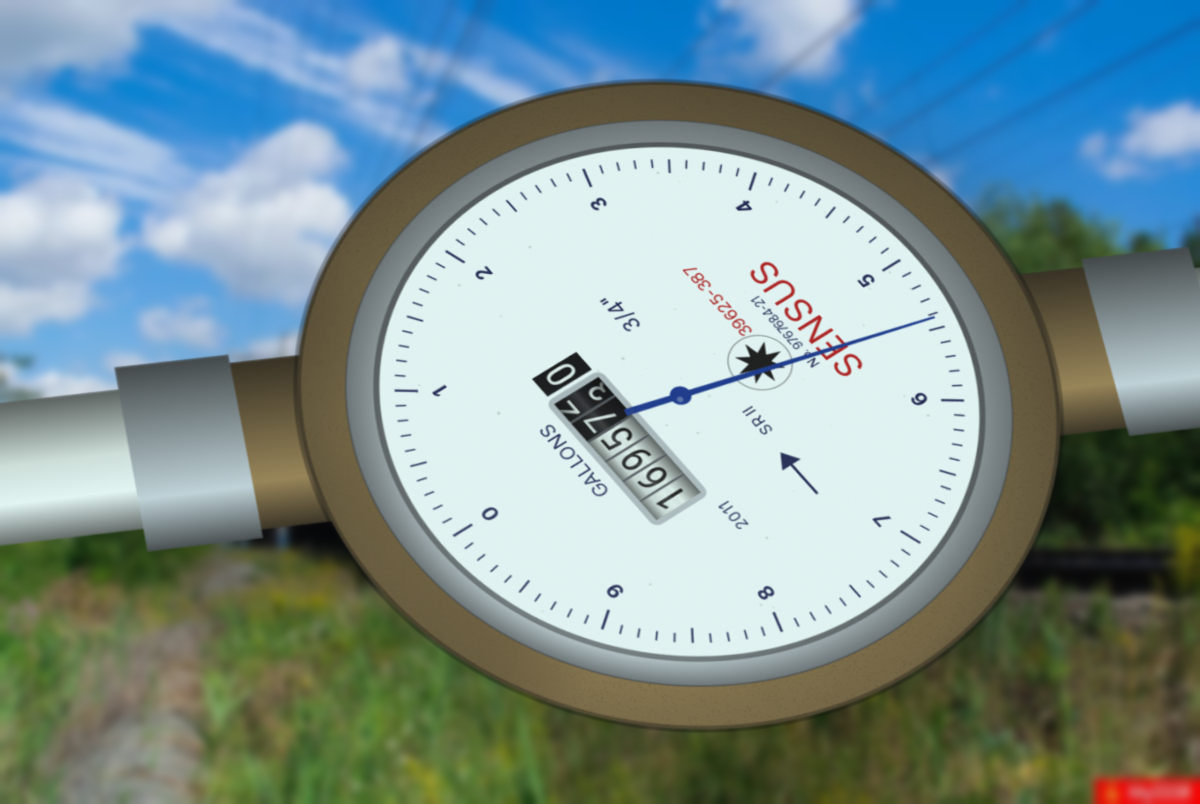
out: 1695725.4 gal
